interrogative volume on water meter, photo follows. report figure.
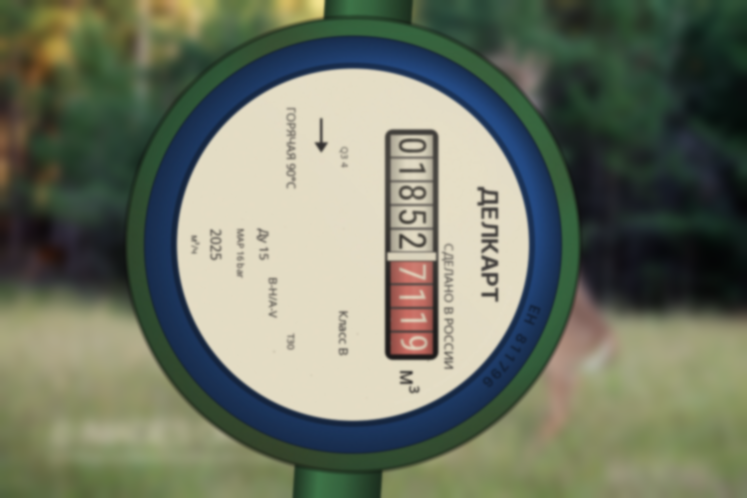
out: 1852.7119 m³
